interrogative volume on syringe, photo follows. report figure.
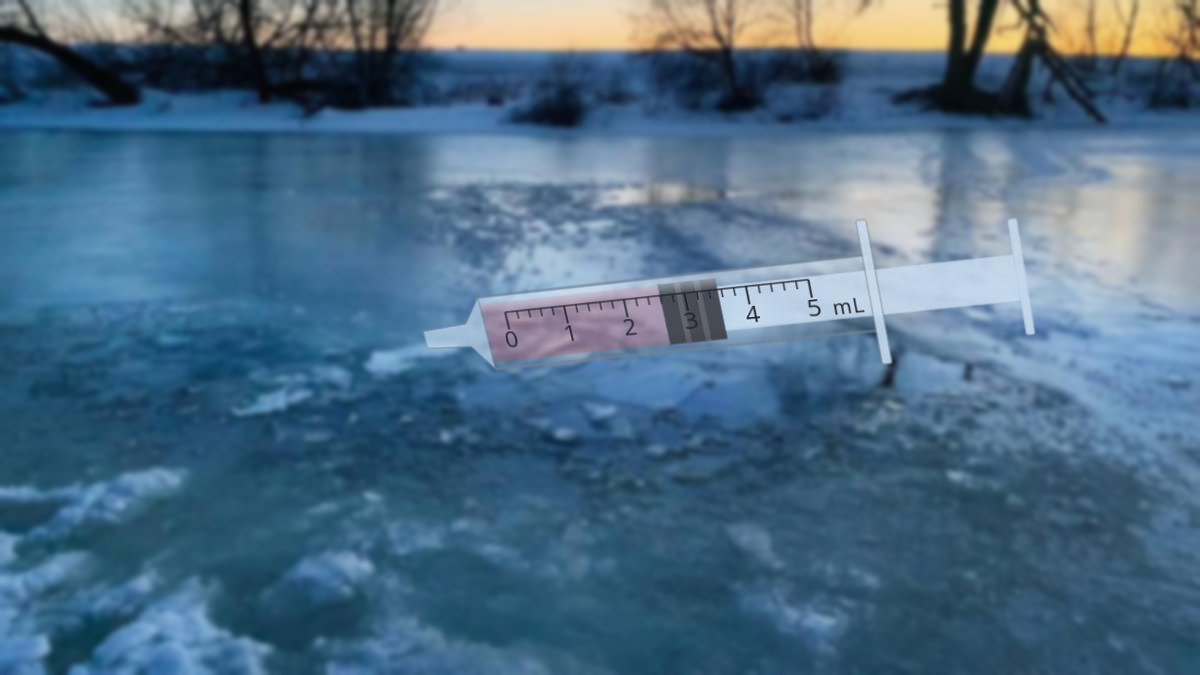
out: 2.6 mL
